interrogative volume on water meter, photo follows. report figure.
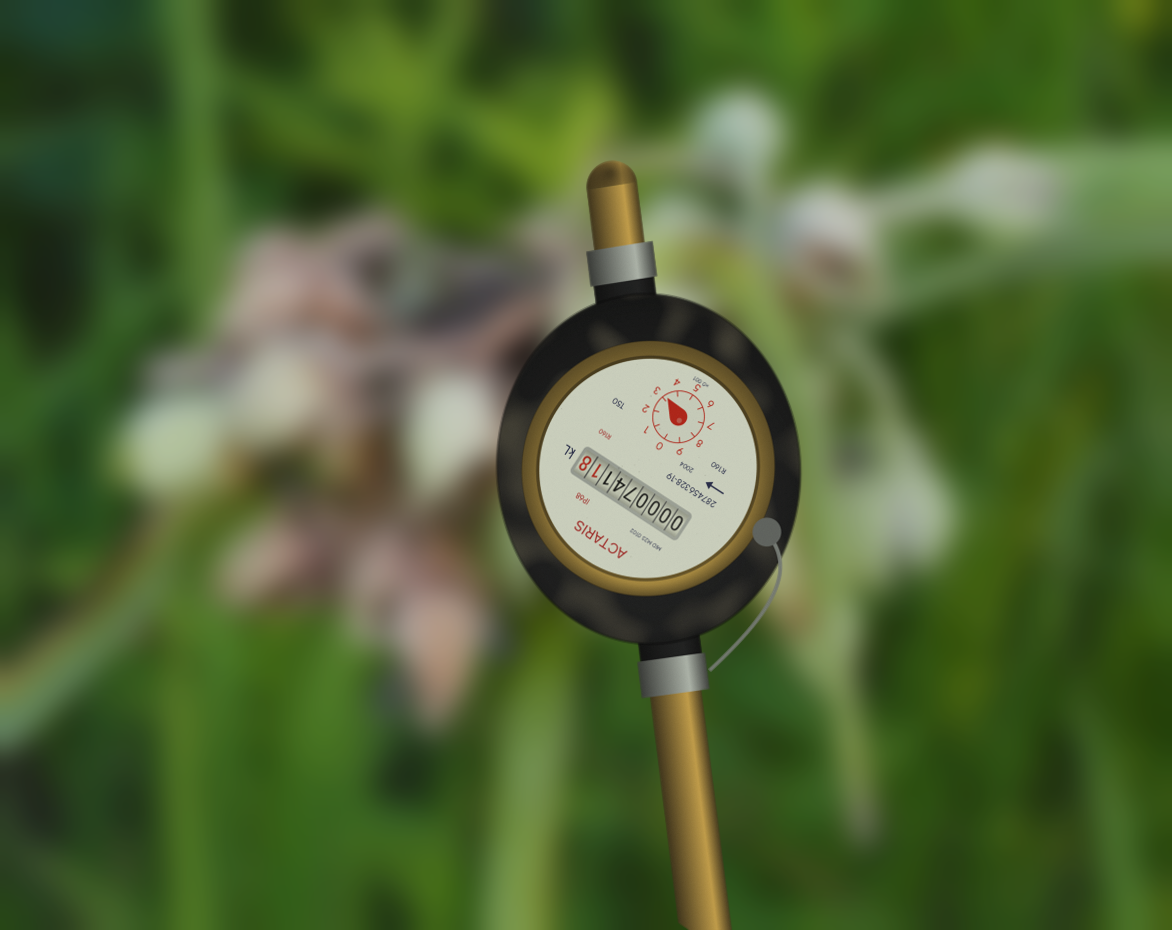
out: 741.183 kL
